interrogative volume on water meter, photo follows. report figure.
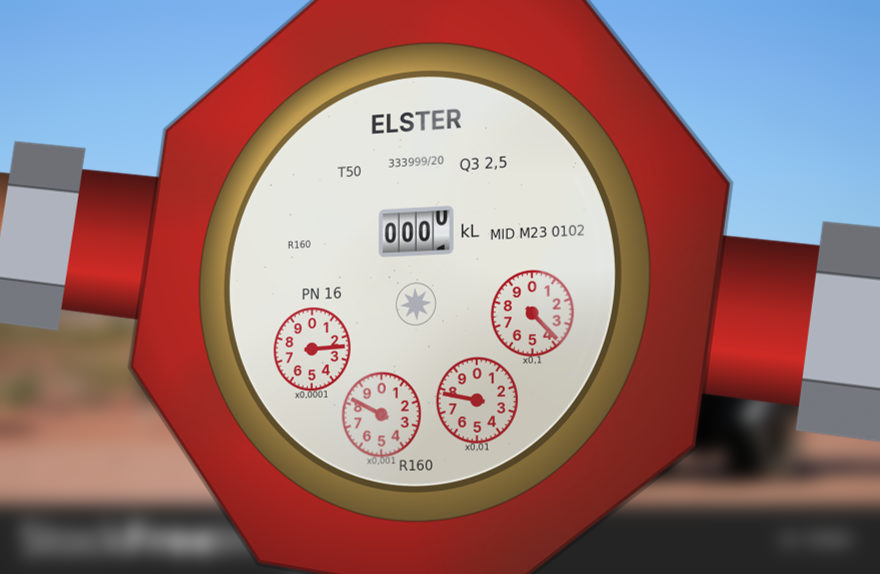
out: 0.3782 kL
